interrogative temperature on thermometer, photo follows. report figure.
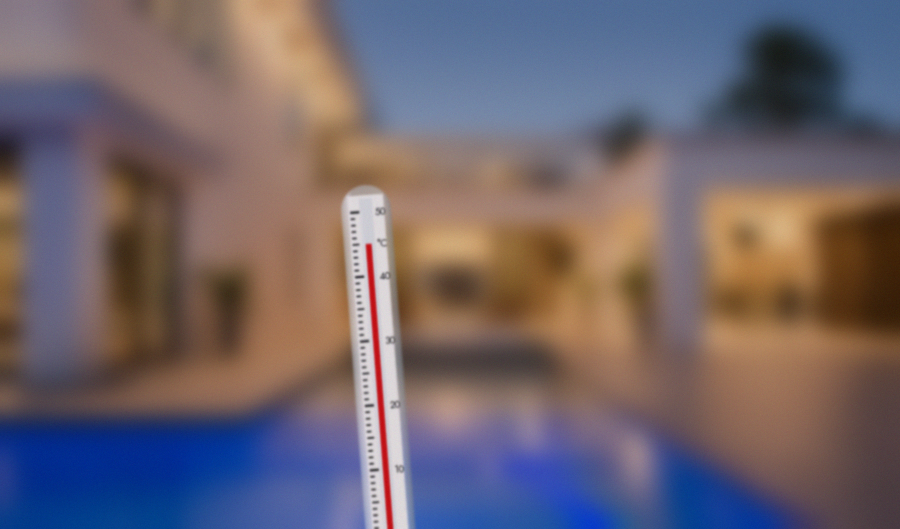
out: 45 °C
